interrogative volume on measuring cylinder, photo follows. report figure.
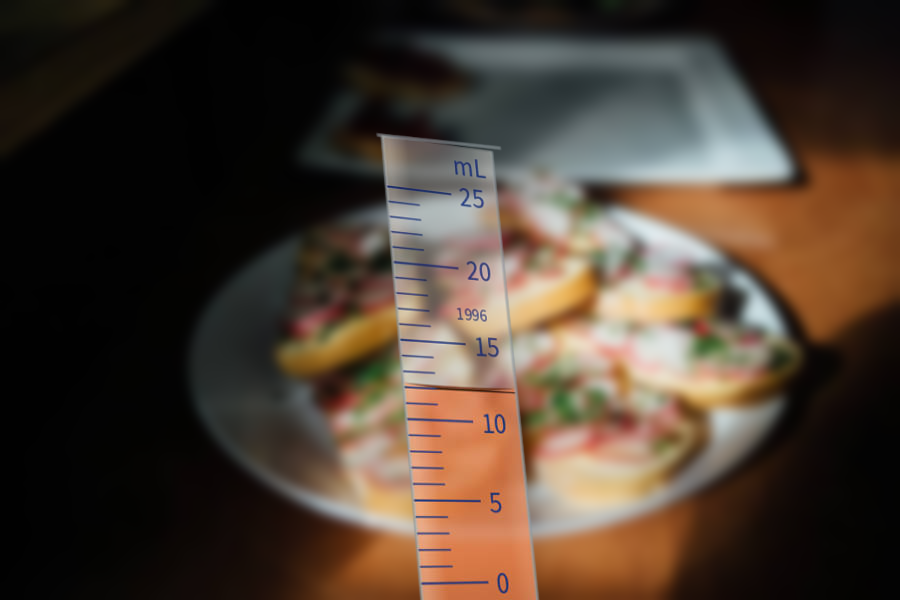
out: 12 mL
